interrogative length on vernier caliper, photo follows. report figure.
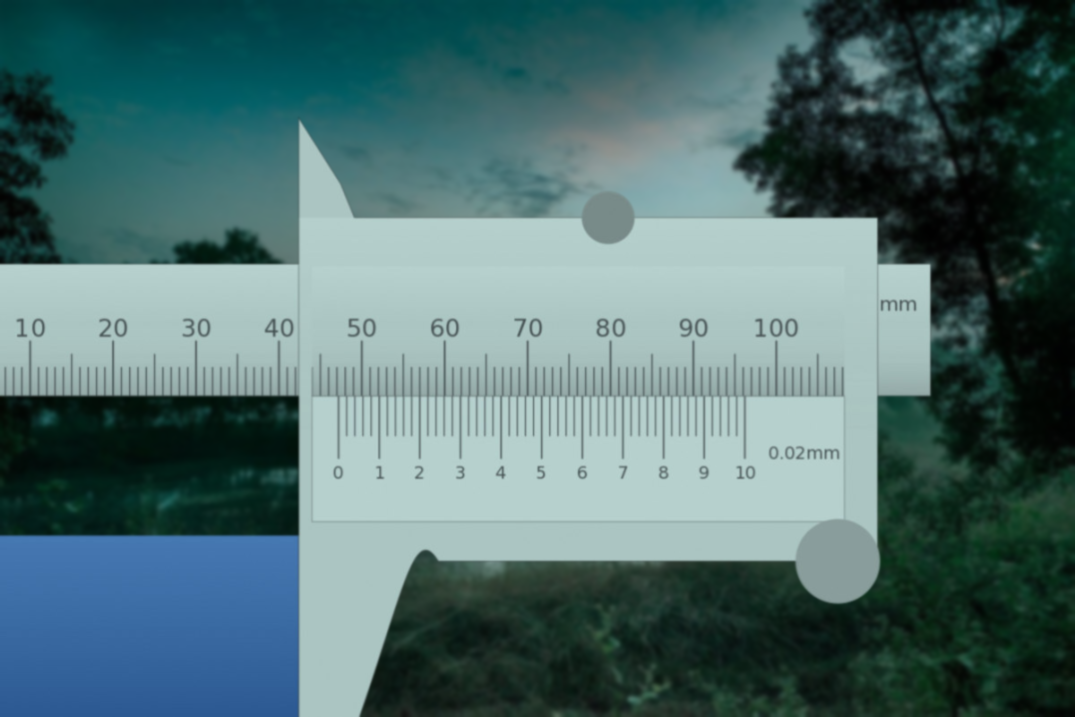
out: 47.2 mm
